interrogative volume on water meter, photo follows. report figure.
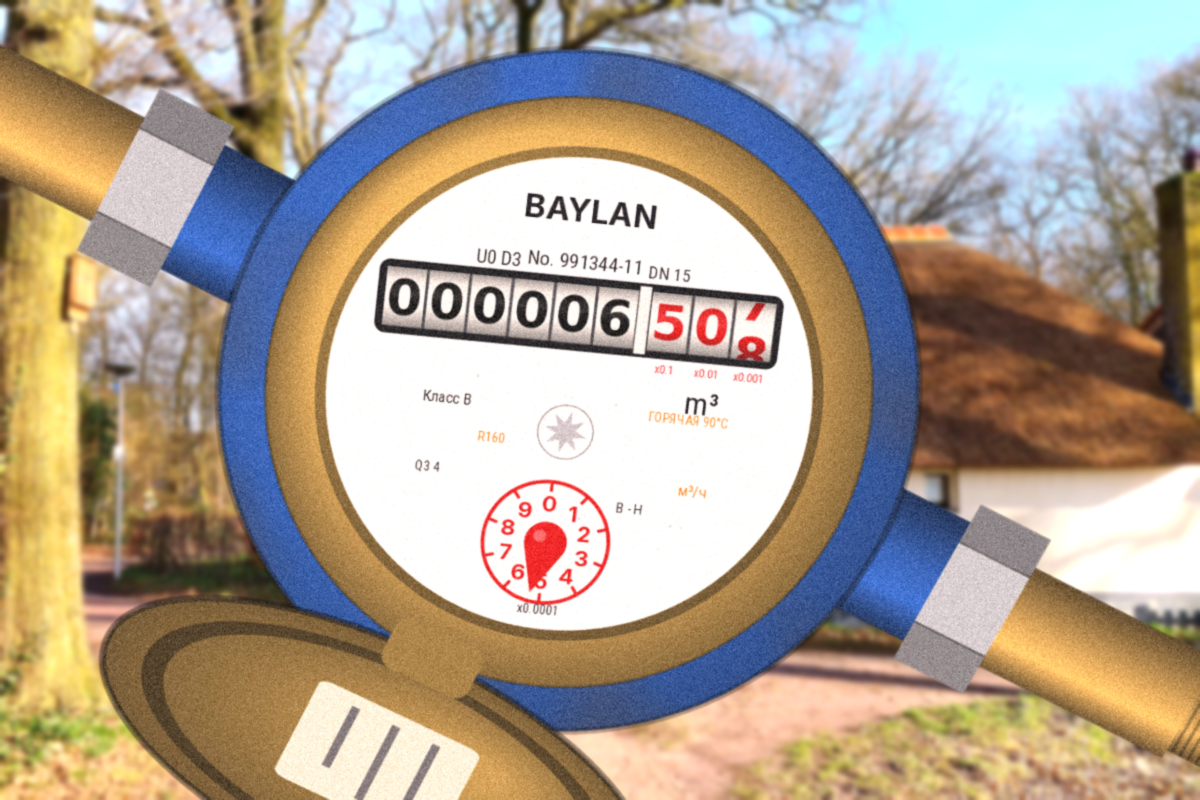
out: 6.5075 m³
